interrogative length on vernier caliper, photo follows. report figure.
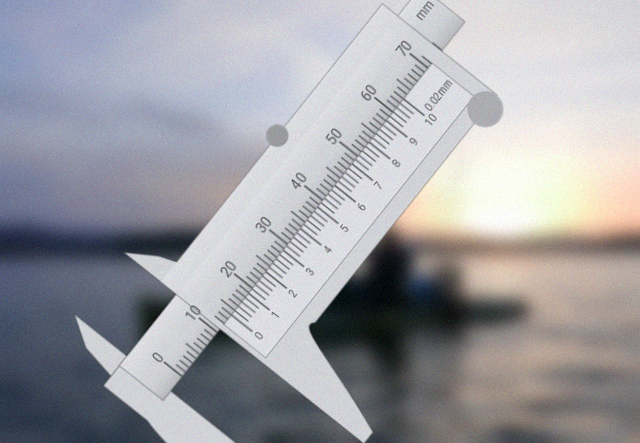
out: 14.0 mm
